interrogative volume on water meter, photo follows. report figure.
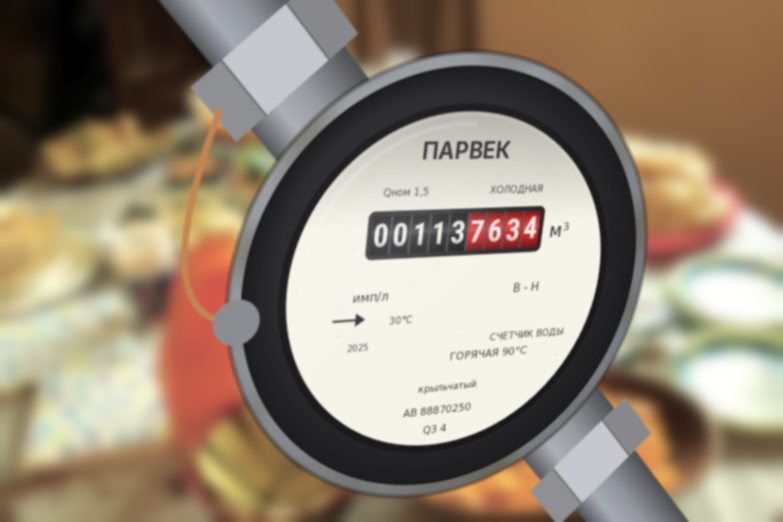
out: 113.7634 m³
